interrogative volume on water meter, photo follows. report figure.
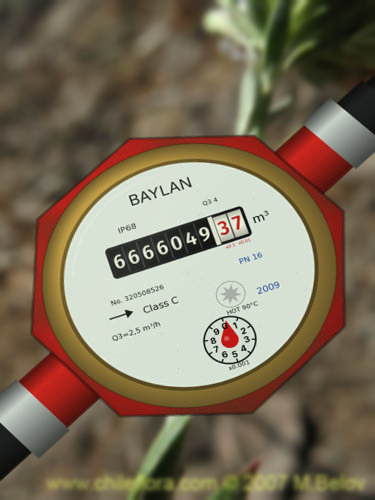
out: 6666049.370 m³
